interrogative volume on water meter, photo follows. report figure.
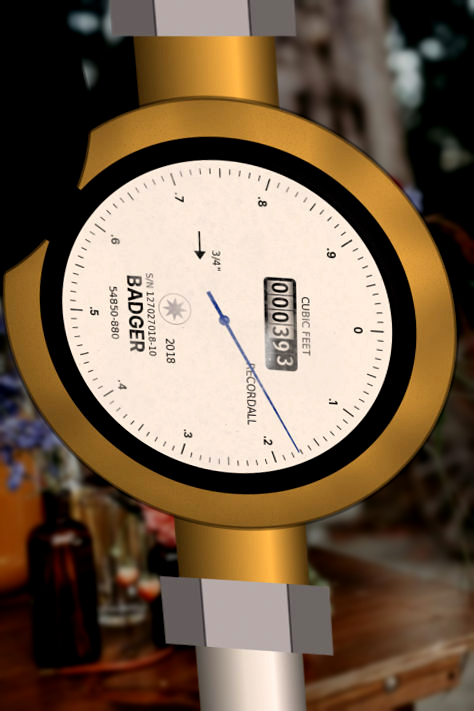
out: 393.17 ft³
